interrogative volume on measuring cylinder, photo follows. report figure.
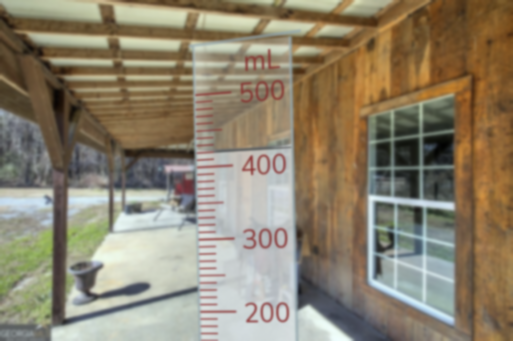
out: 420 mL
